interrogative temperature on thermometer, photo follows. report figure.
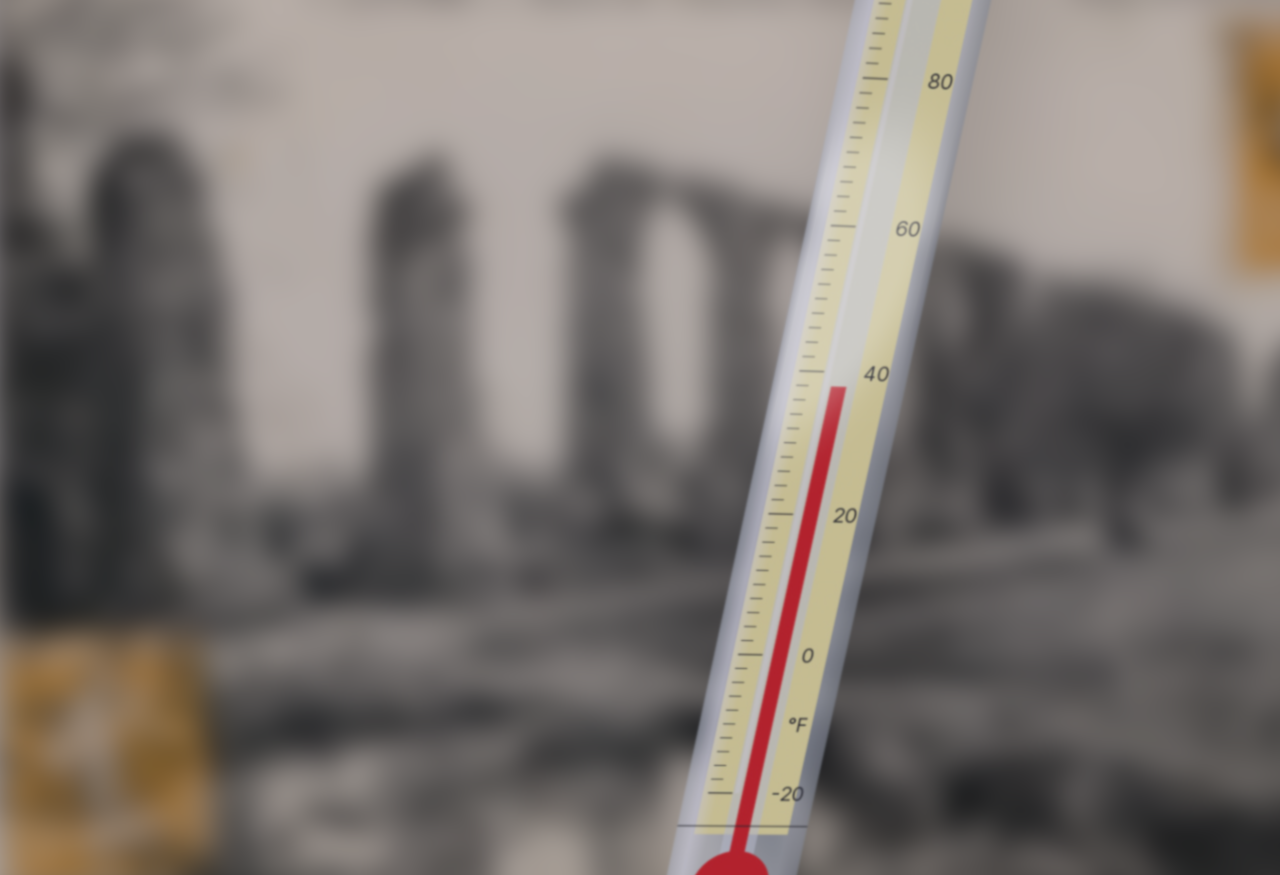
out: 38 °F
